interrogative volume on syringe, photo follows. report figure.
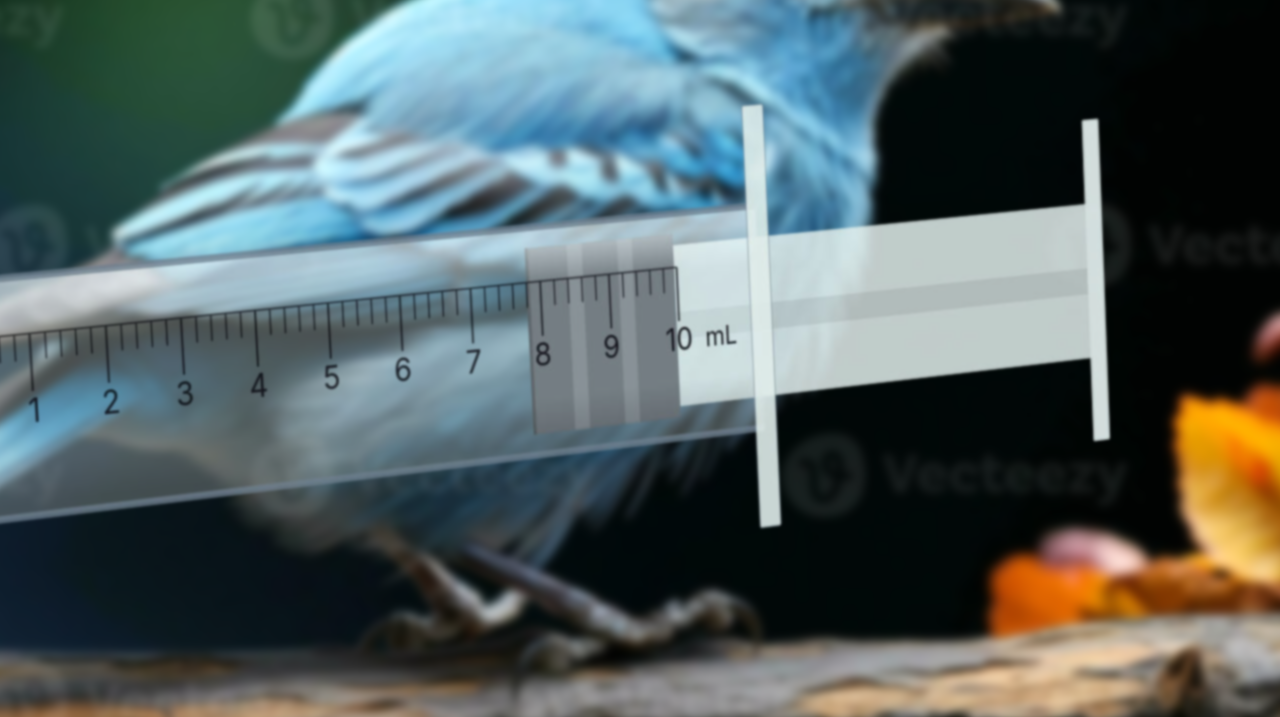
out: 7.8 mL
